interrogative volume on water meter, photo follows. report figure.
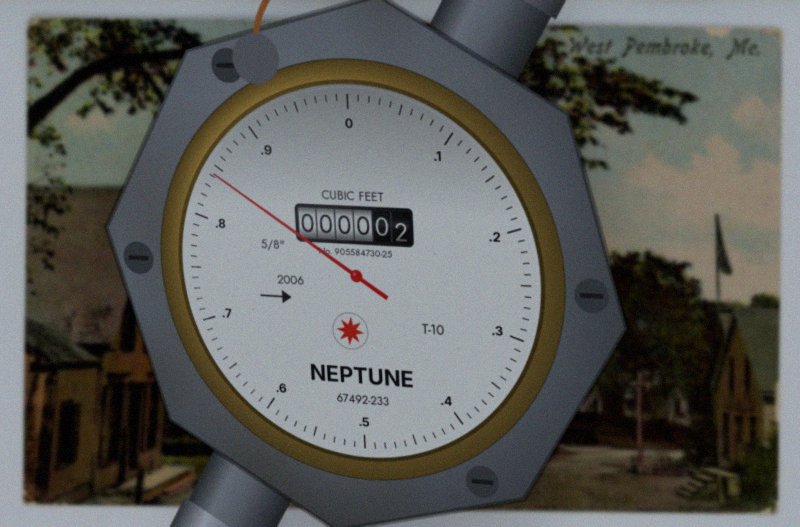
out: 1.84 ft³
